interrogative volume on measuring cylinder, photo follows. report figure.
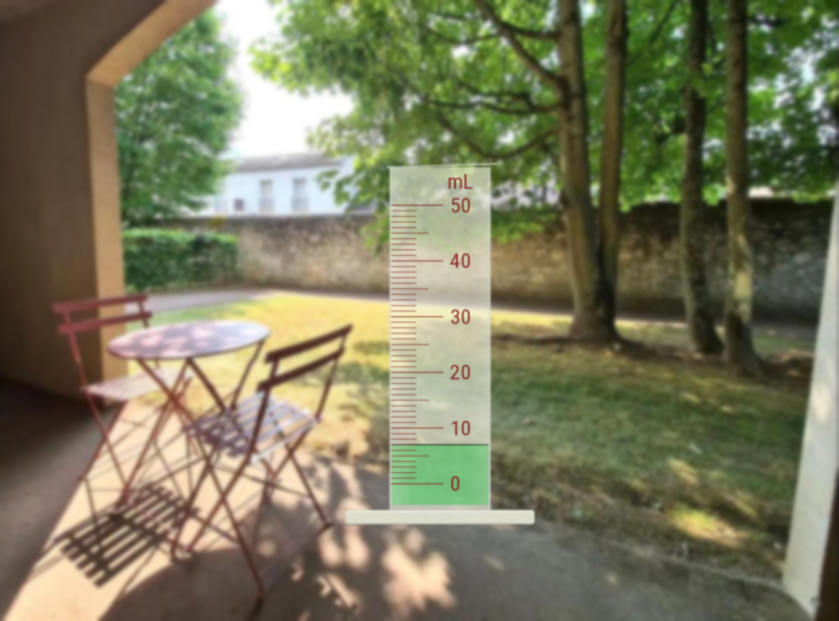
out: 7 mL
